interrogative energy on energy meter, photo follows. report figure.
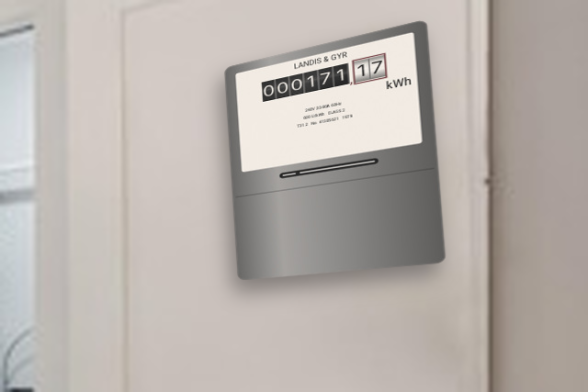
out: 171.17 kWh
